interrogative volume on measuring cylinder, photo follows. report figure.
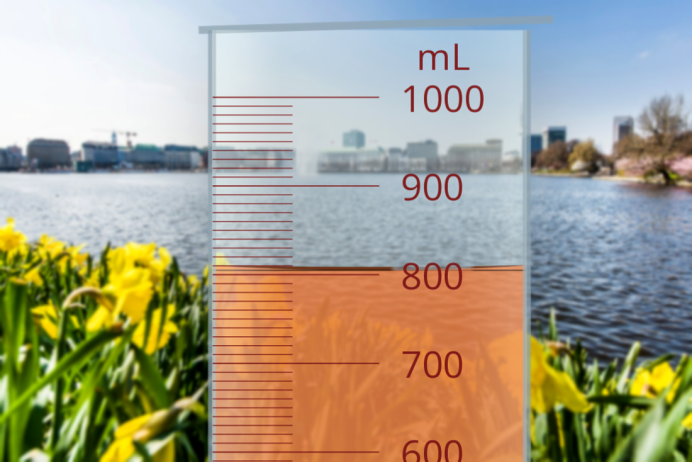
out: 805 mL
